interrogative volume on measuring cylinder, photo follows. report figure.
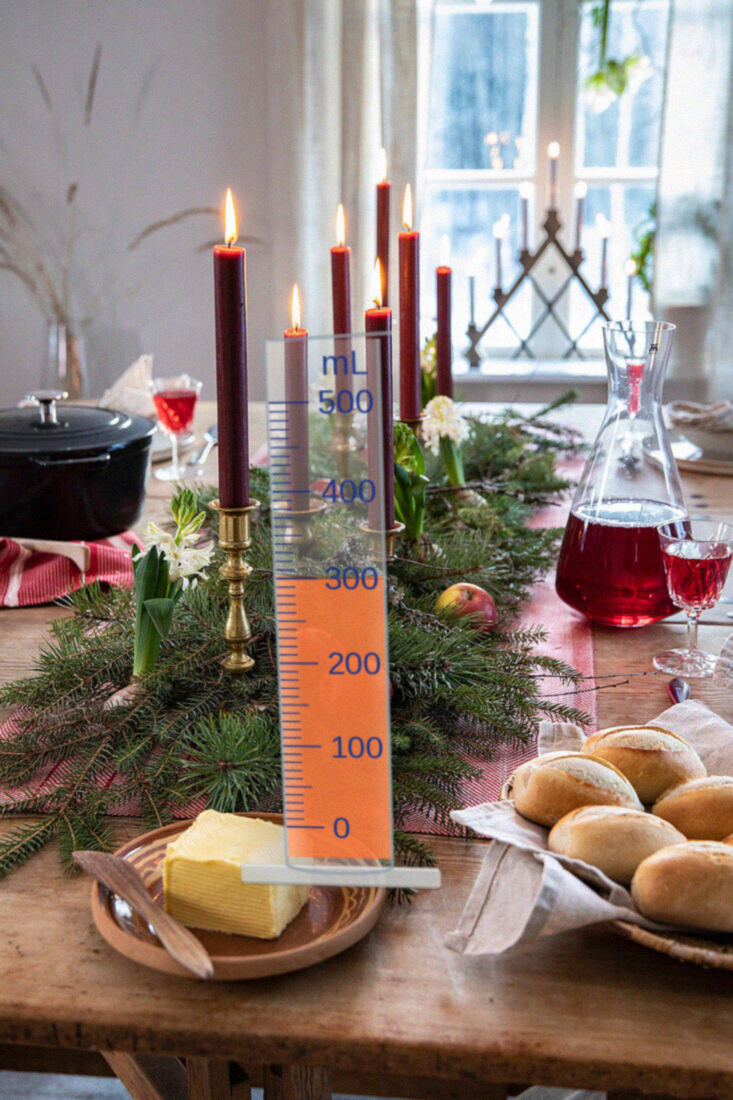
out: 300 mL
